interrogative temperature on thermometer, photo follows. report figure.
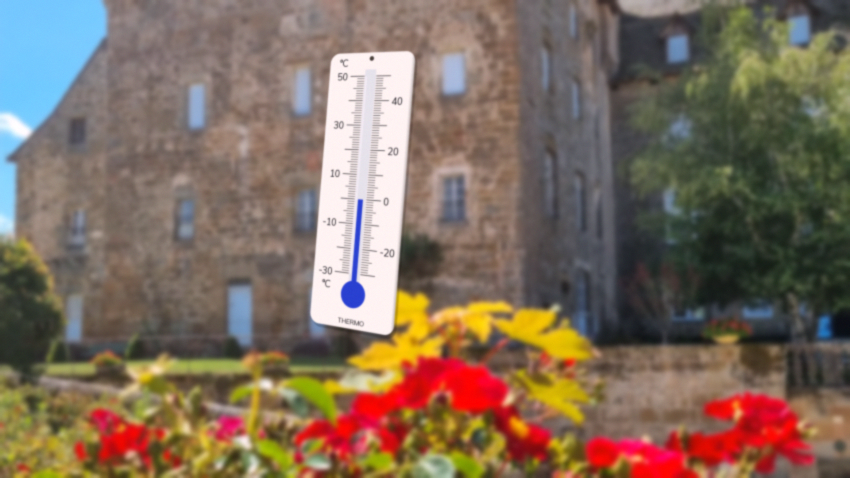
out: 0 °C
